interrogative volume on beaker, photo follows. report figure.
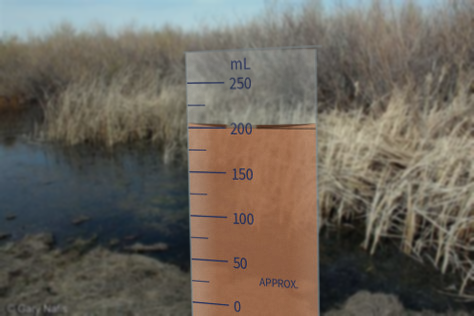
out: 200 mL
